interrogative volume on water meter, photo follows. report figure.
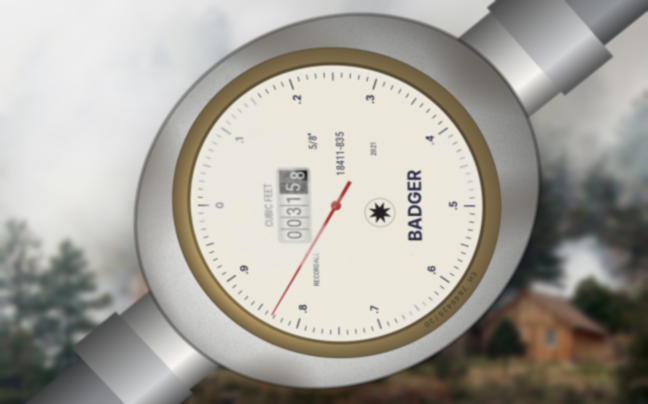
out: 3157.83 ft³
